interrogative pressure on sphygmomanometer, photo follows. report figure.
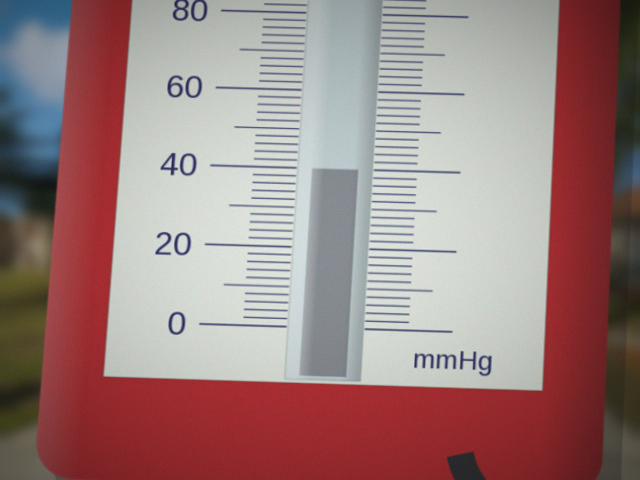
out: 40 mmHg
